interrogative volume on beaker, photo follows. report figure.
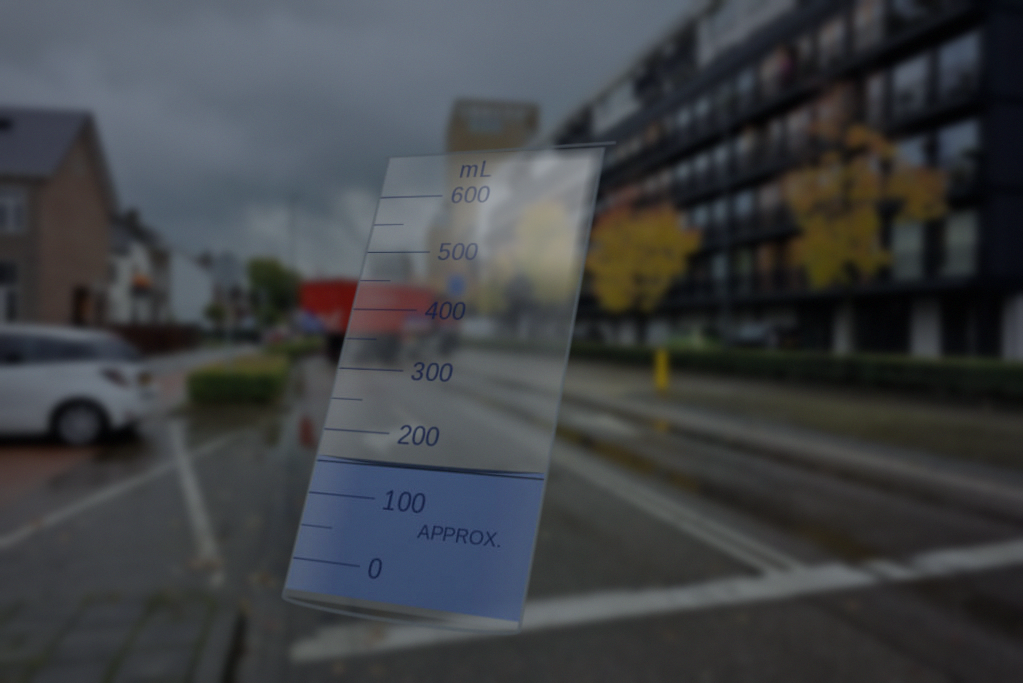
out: 150 mL
